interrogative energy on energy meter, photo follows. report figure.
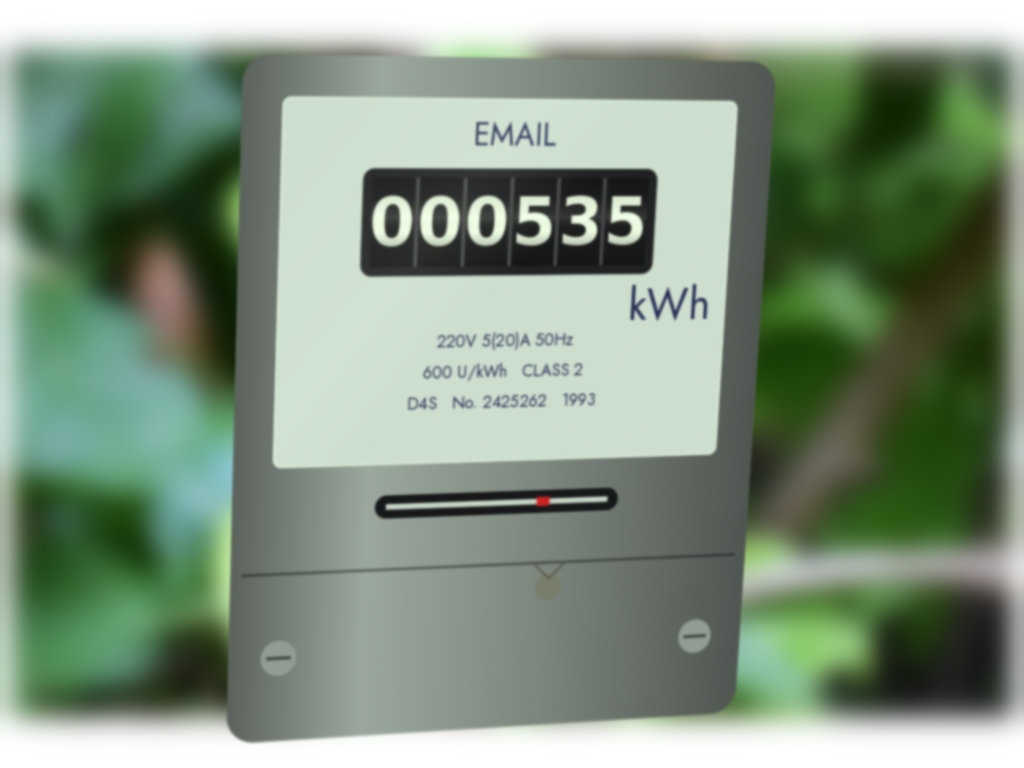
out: 535 kWh
